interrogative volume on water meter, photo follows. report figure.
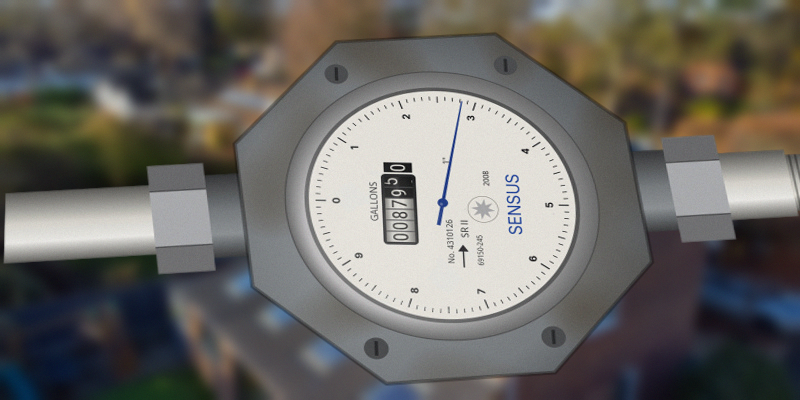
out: 87952.8 gal
